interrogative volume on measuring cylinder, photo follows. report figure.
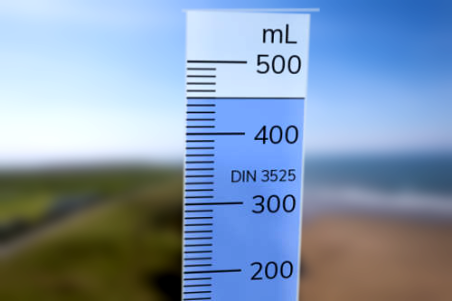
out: 450 mL
